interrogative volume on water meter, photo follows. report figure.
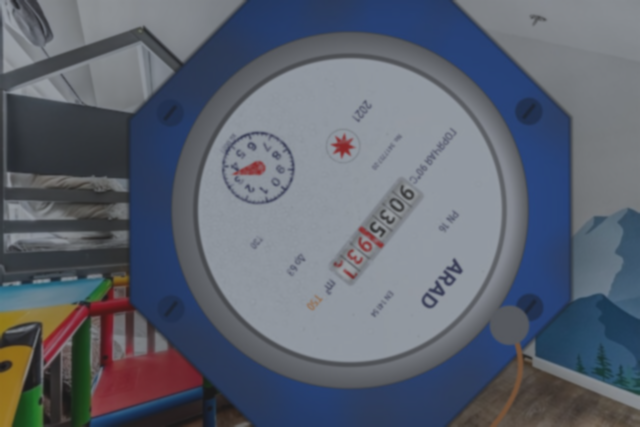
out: 9035.9313 m³
